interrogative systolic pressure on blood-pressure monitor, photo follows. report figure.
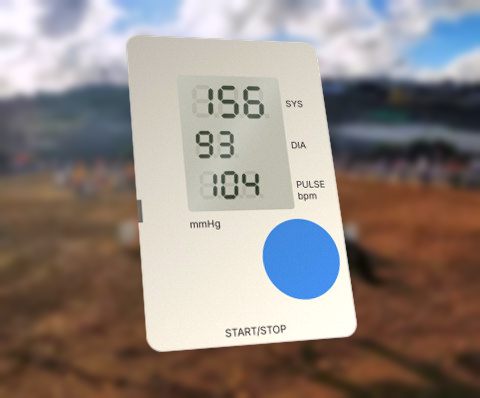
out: 156 mmHg
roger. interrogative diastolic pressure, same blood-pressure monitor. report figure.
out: 93 mmHg
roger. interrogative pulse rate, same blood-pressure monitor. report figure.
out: 104 bpm
